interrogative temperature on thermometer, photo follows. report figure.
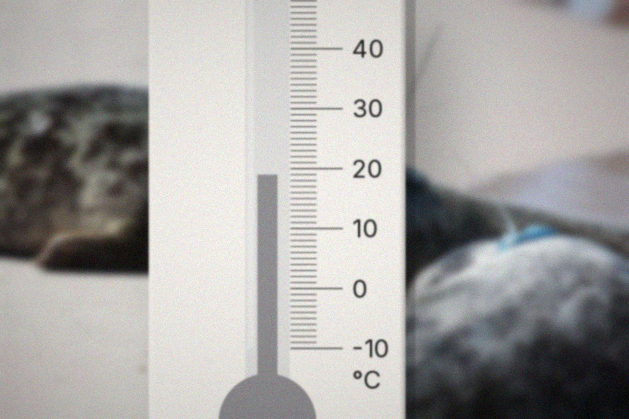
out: 19 °C
